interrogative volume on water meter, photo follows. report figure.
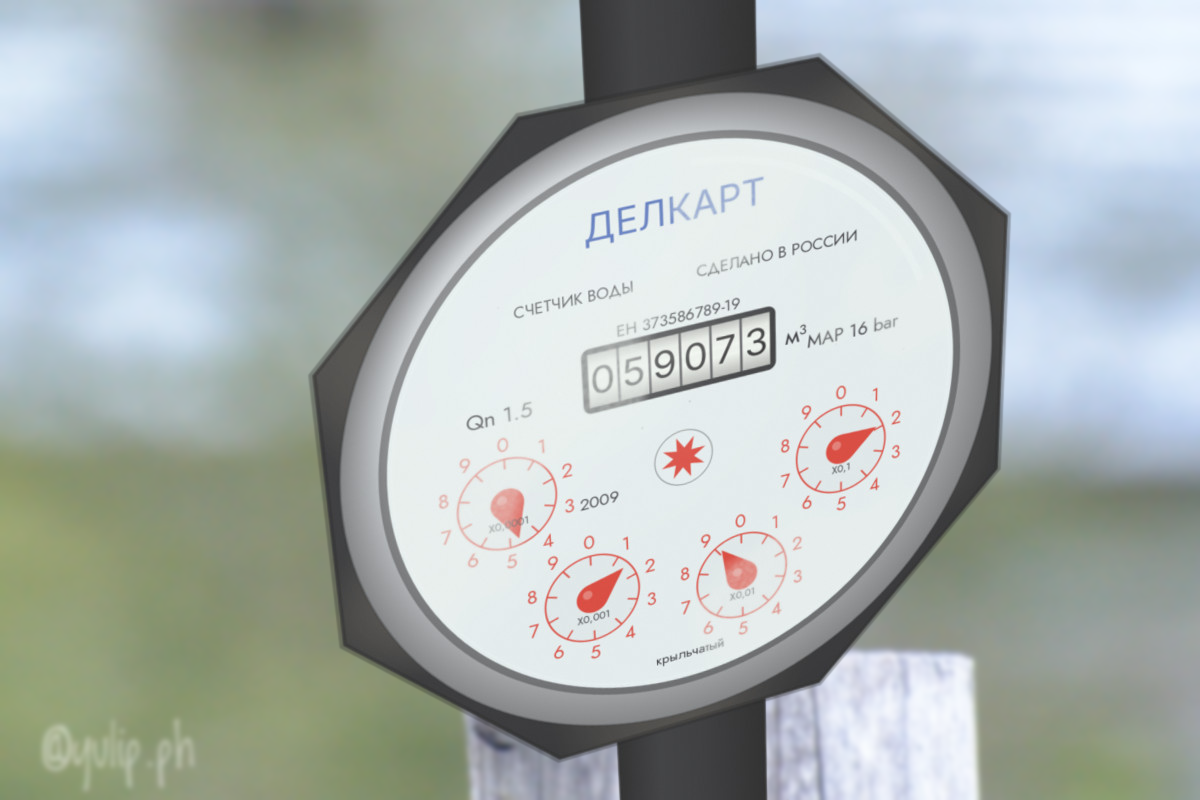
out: 59073.1914 m³
